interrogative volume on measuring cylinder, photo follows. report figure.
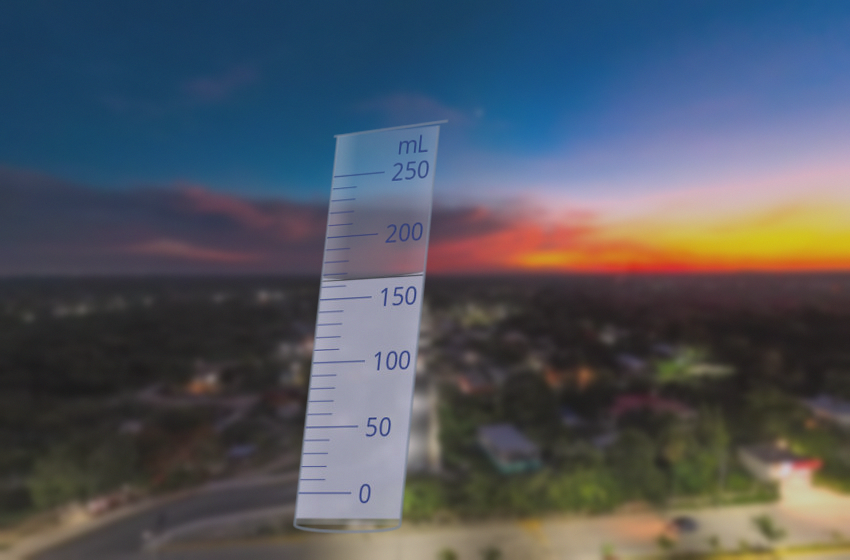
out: 165 mL
